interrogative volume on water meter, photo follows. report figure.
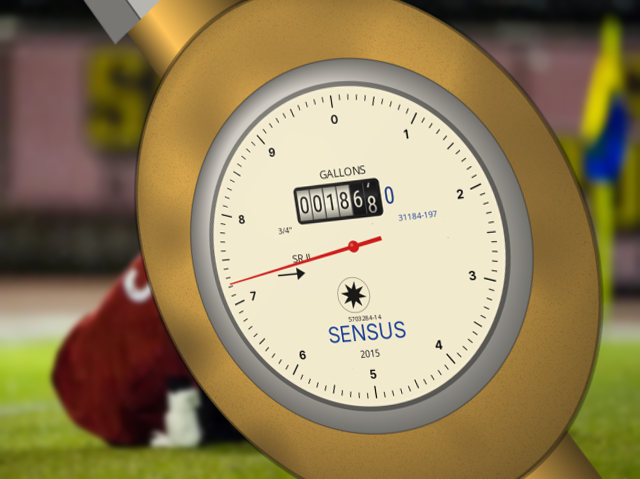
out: 18677.2 gal
